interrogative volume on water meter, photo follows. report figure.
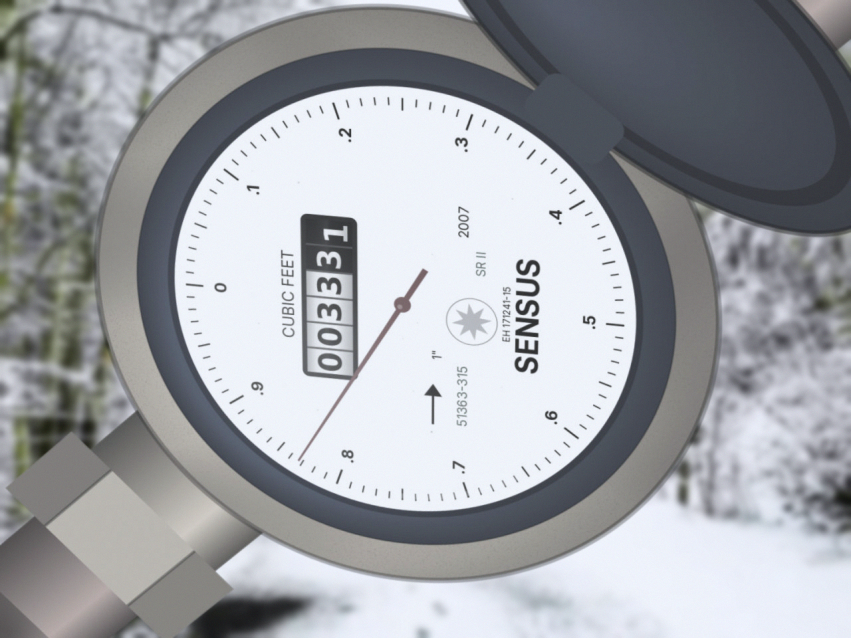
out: 3330.83 ft³
